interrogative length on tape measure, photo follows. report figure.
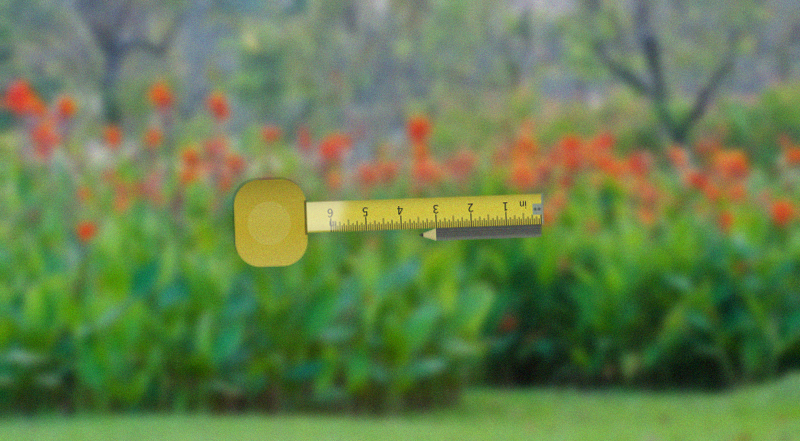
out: 3.5 in
